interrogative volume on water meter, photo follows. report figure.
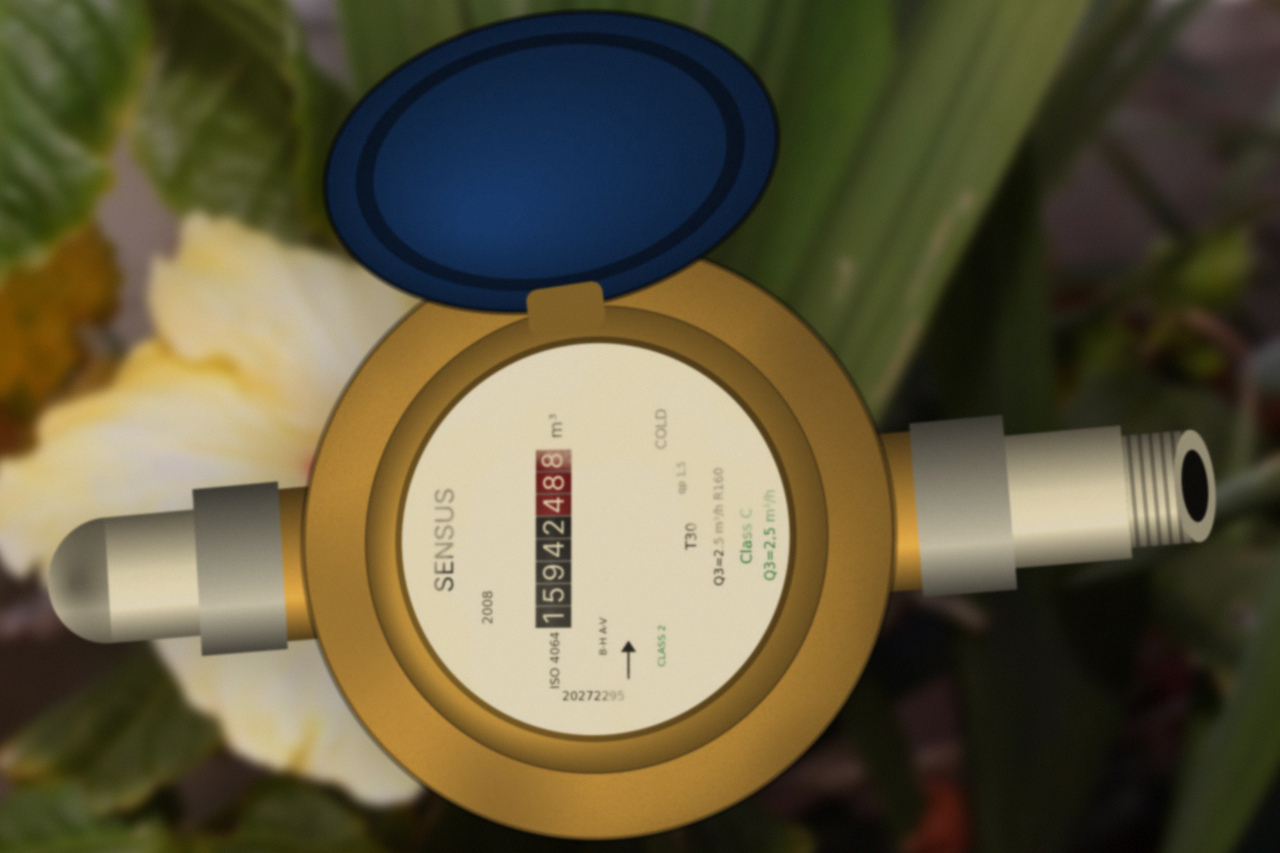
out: 15942.488 m³
